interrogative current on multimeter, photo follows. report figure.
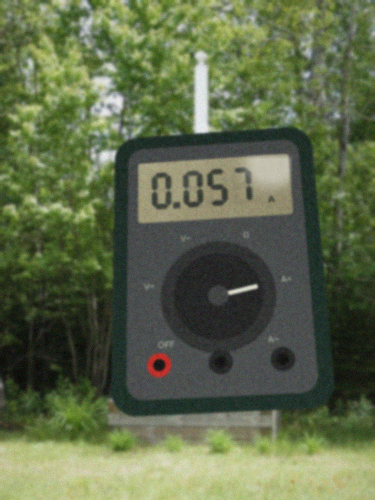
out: 0.057 A
